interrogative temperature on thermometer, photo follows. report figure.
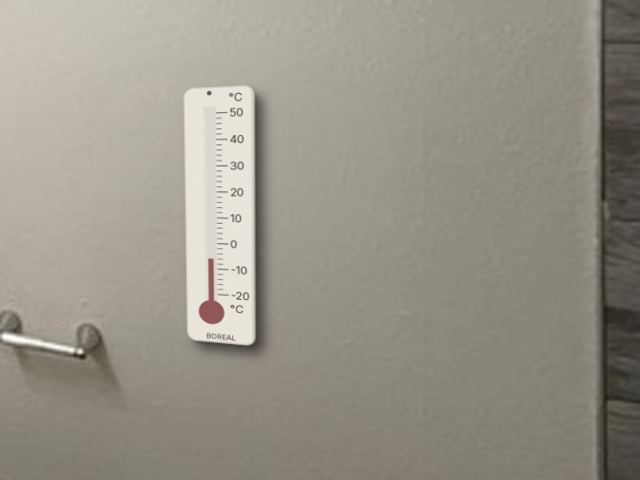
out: -6 °C
